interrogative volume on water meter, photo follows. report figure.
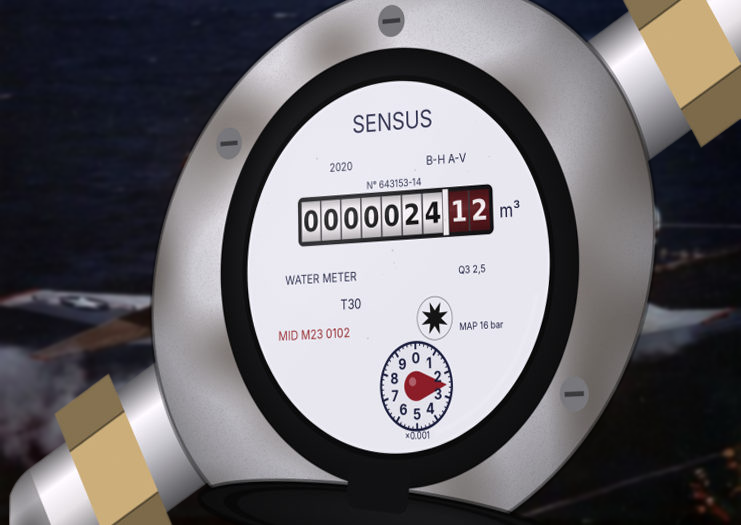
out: 24.122 m³
